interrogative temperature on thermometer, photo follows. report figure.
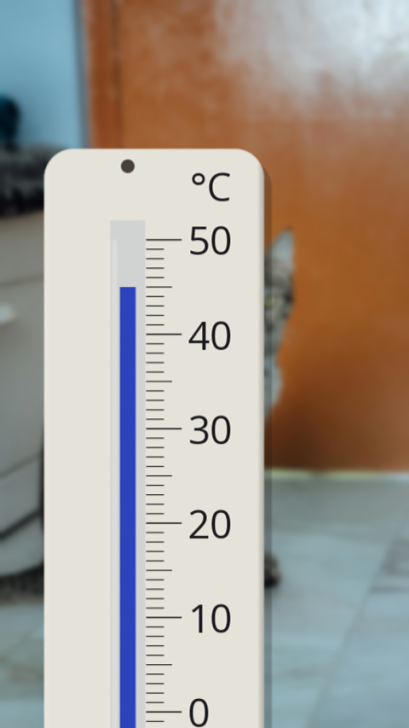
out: 45 °C
